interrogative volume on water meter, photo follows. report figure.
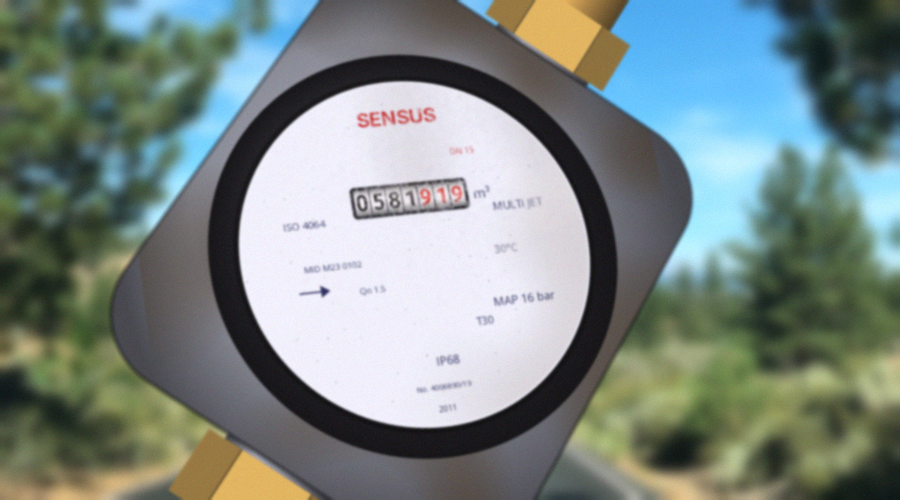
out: 581.919 m³
